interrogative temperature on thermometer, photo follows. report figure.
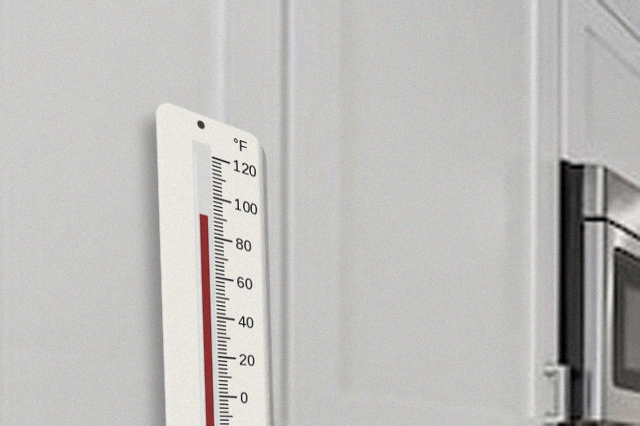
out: 90 °F
